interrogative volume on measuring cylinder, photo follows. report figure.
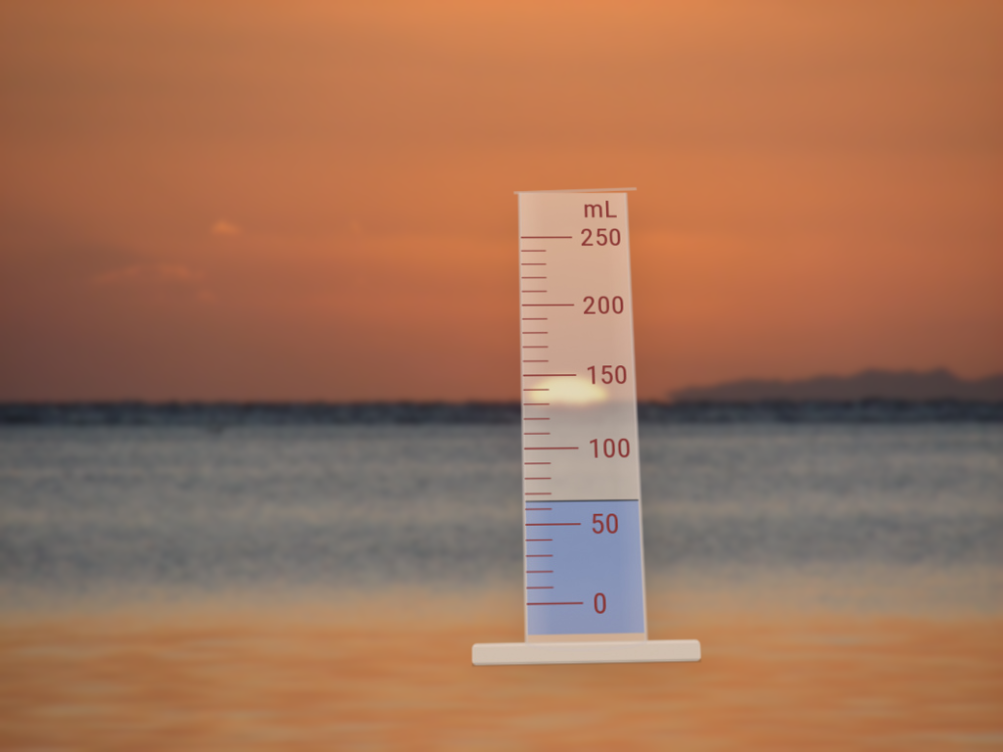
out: 65 mL
